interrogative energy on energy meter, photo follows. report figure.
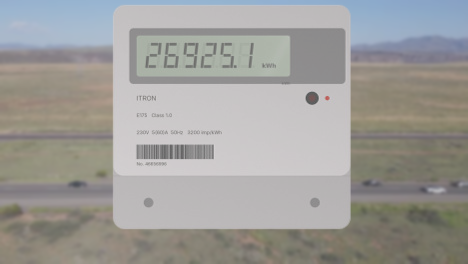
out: 26925.1 kWh
